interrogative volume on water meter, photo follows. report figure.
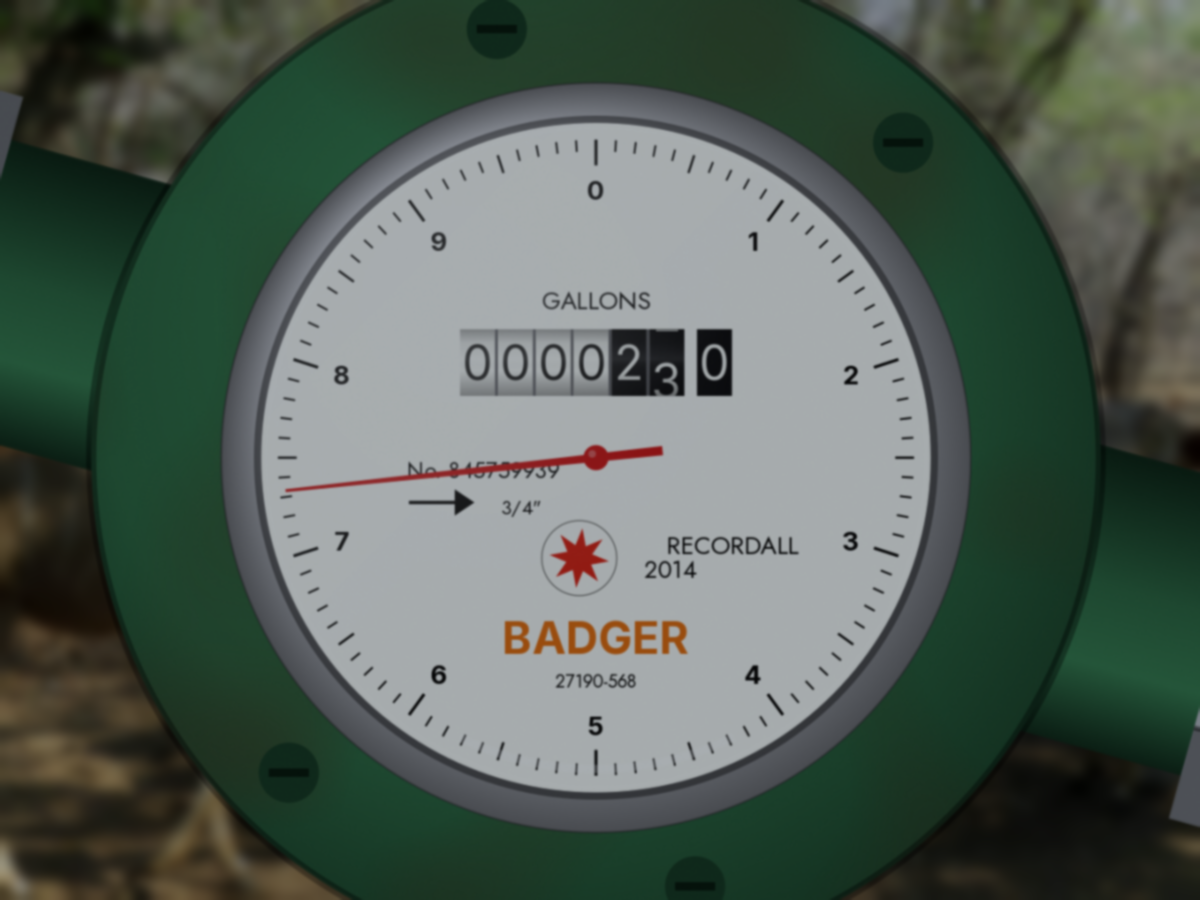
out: 227.3 gal
